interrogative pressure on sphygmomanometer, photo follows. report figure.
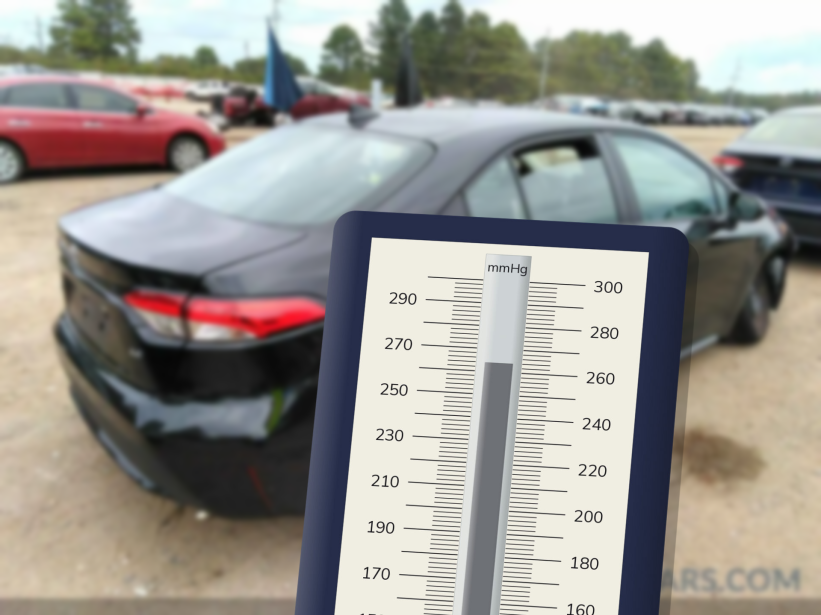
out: 264 mmHg
